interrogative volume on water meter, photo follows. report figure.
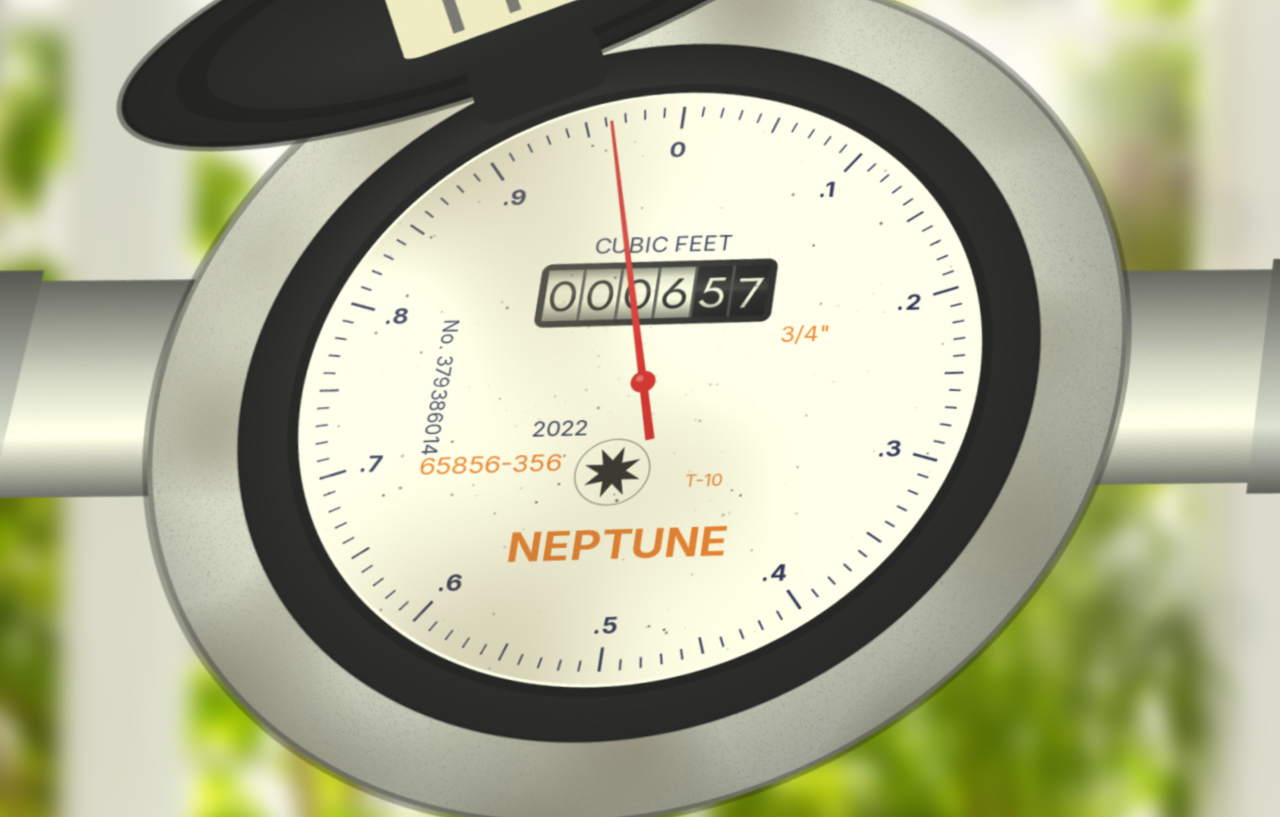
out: 656.96 ft³
